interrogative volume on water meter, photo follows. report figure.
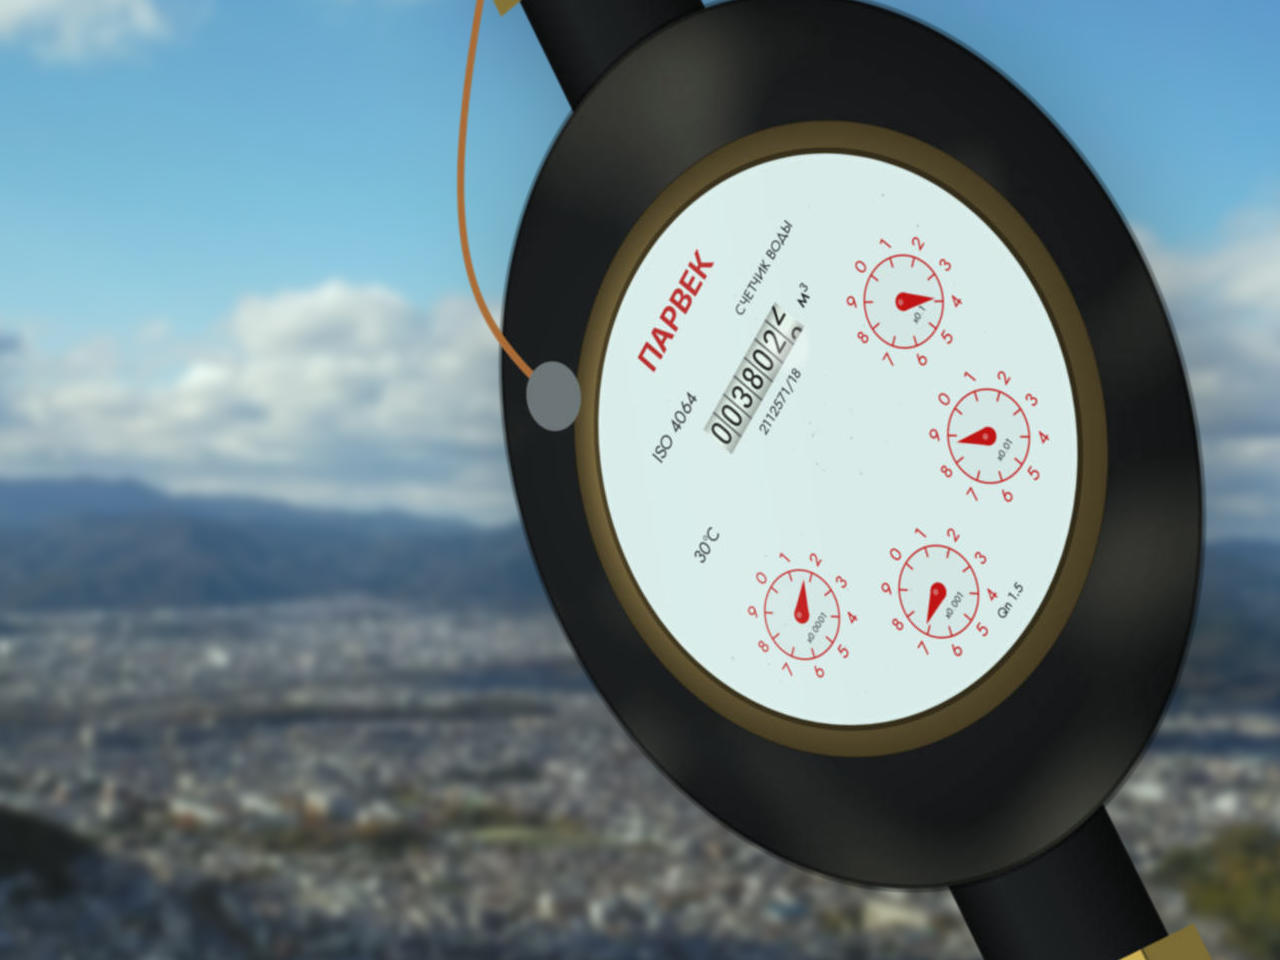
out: 38022.3871 m³
